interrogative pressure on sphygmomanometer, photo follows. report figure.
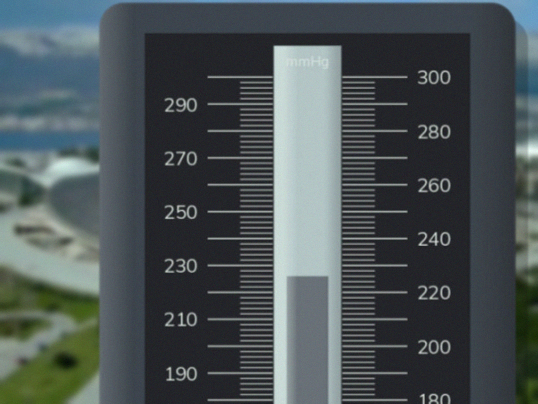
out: 226 mmHg
